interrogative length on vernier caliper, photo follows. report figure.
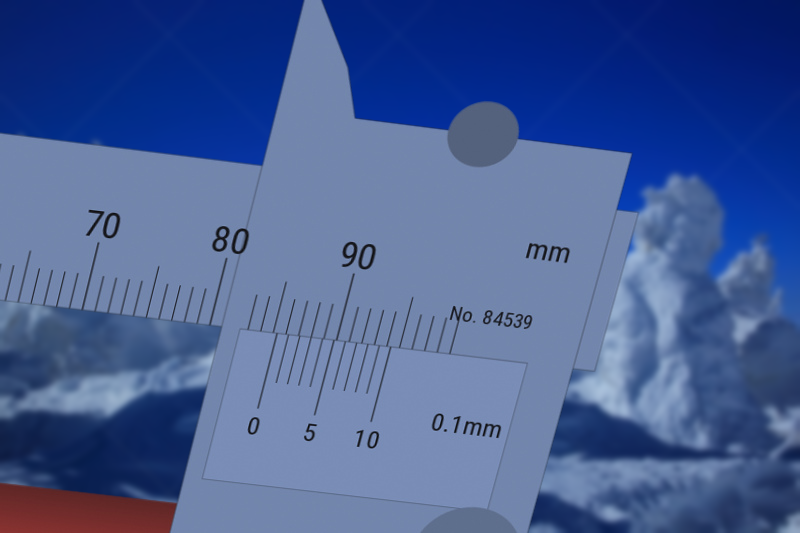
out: 85.3 mm
